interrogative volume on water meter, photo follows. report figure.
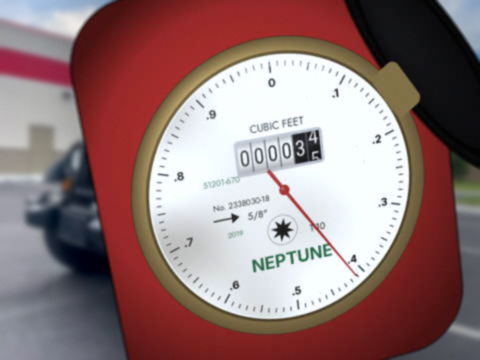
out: 34.41 ft³
